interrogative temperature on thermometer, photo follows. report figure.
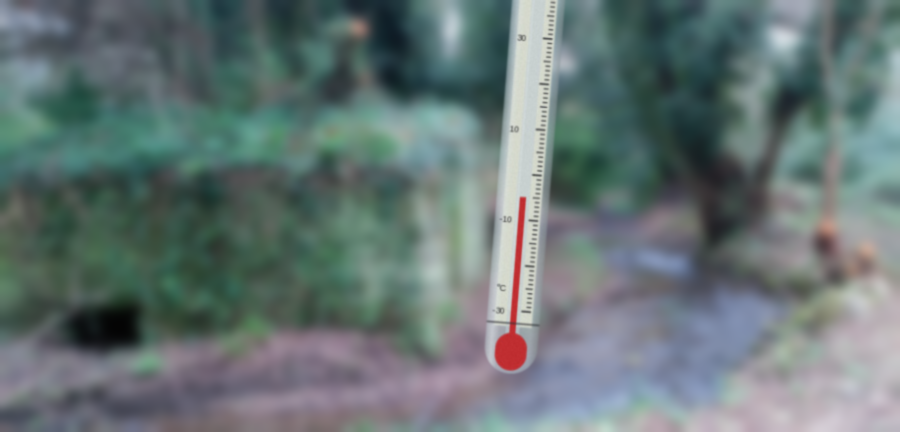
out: -5 °C
